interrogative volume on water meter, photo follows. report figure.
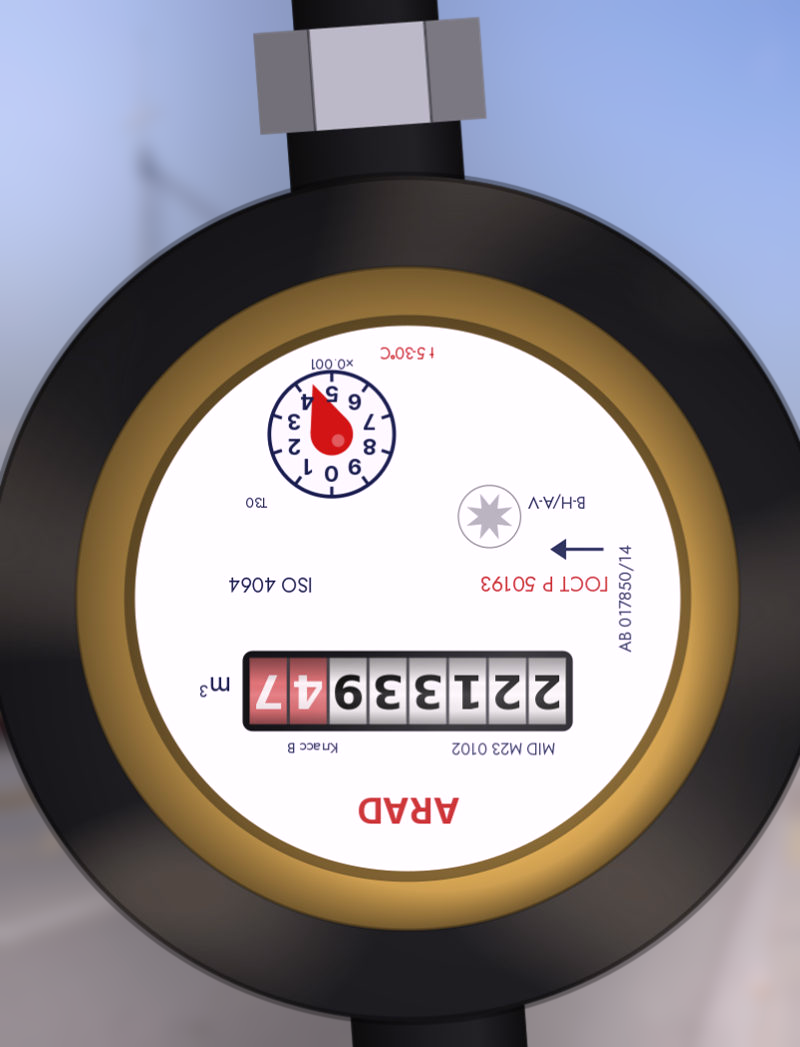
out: 221339.474 m³
